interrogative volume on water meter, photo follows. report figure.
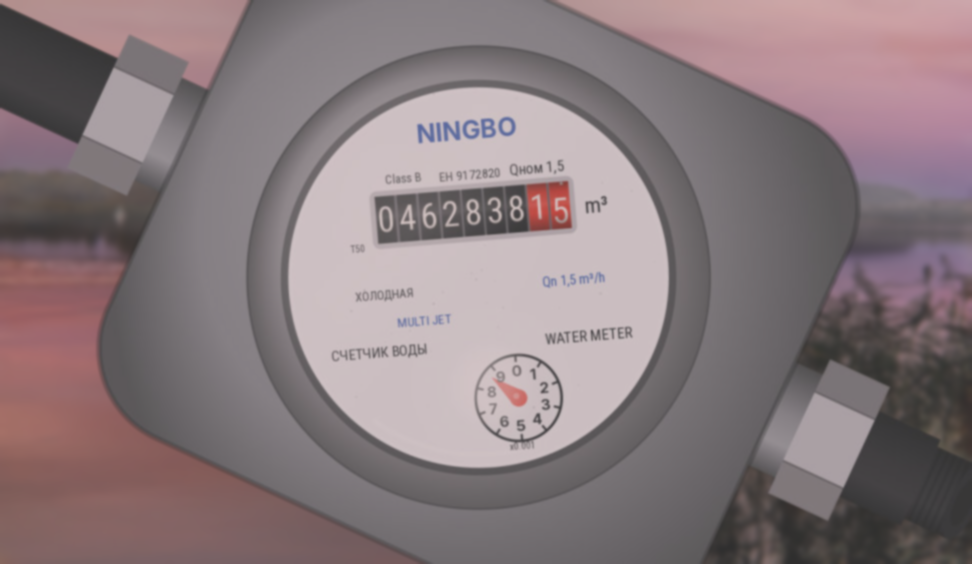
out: 462838.148 m³
